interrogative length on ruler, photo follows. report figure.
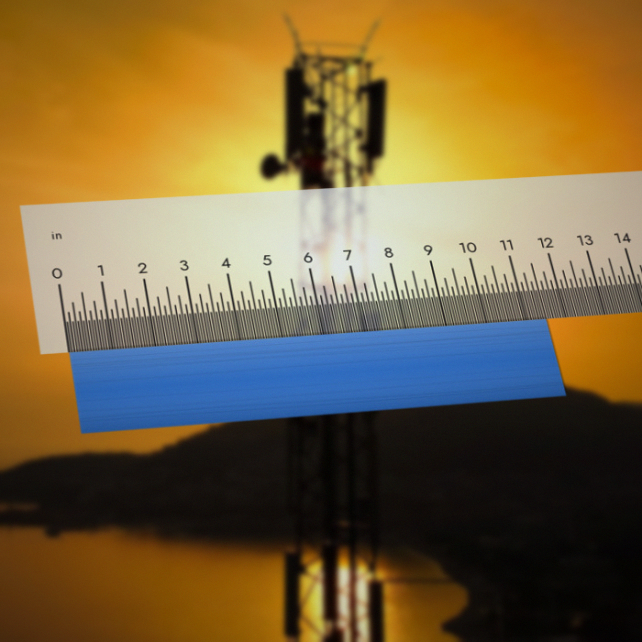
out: 11.5 in
